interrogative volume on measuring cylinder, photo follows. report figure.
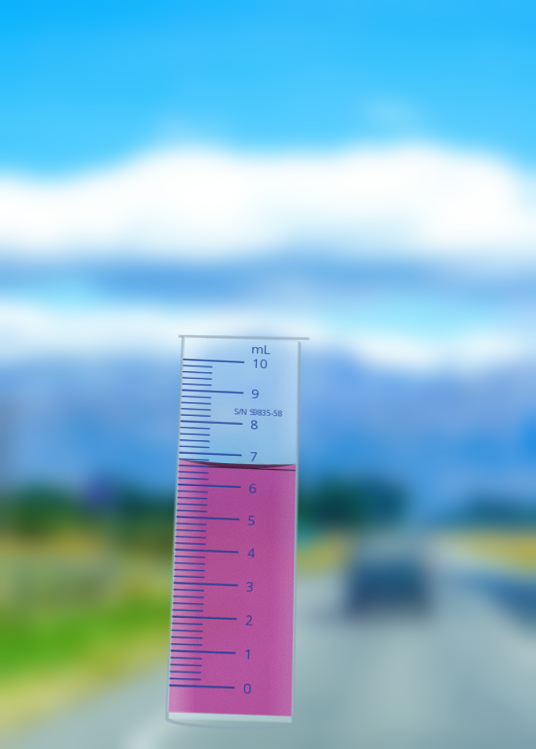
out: 6.6 mL
